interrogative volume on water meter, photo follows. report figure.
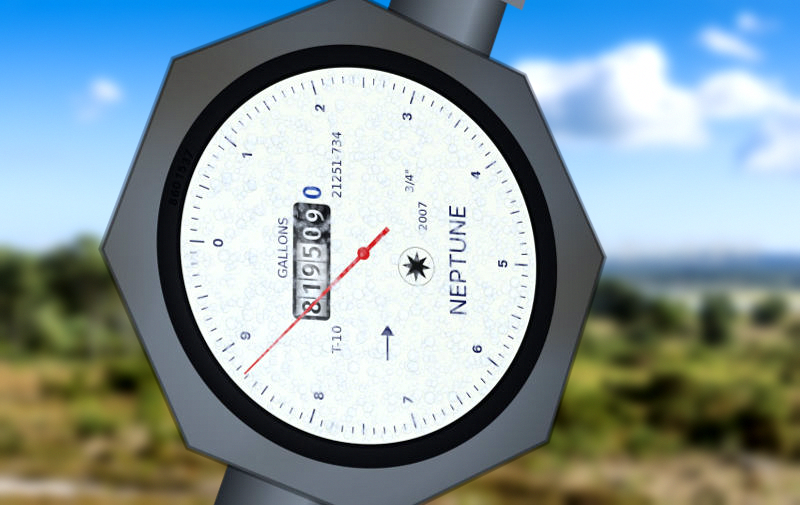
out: 8195088.7 gal
